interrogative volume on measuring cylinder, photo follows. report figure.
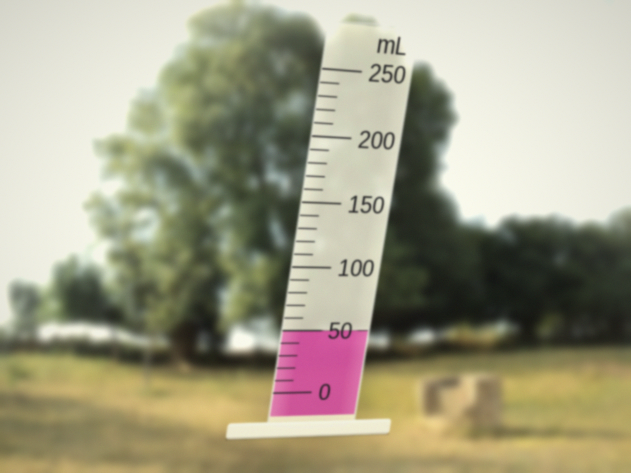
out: 50 mL
